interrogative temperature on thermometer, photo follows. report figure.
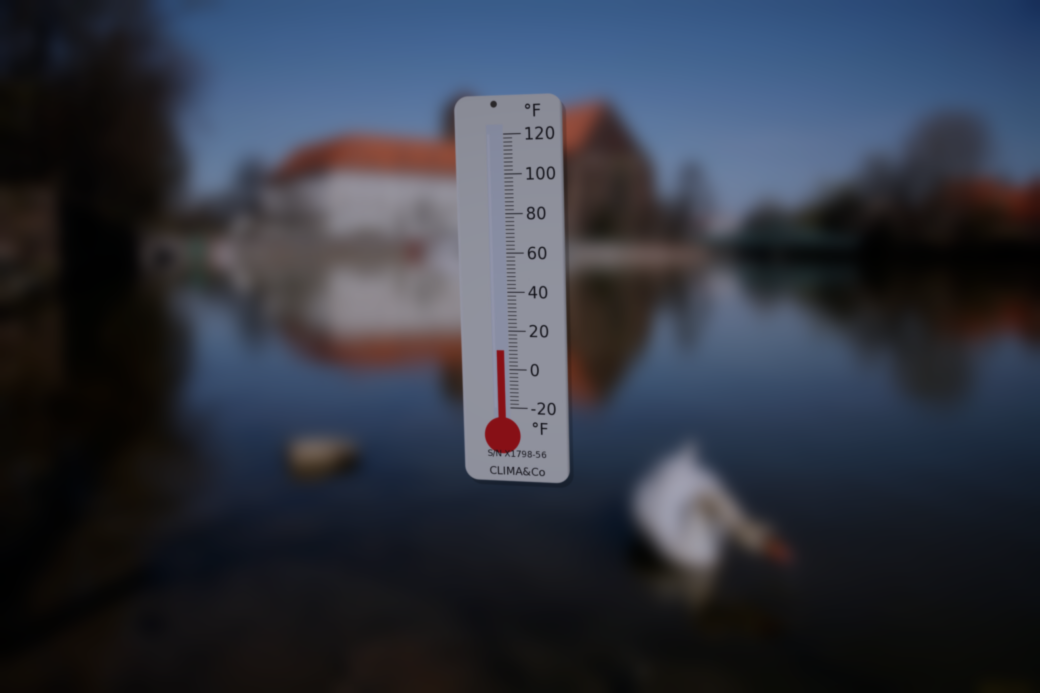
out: 10 °F
